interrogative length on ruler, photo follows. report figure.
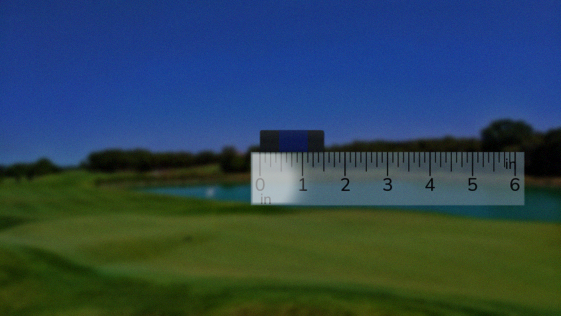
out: 1.5 in
